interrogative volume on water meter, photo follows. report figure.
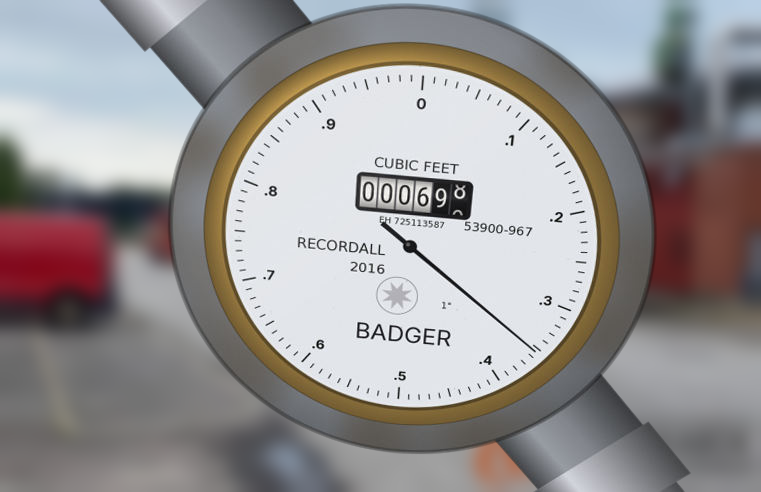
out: 698.35 ft³
